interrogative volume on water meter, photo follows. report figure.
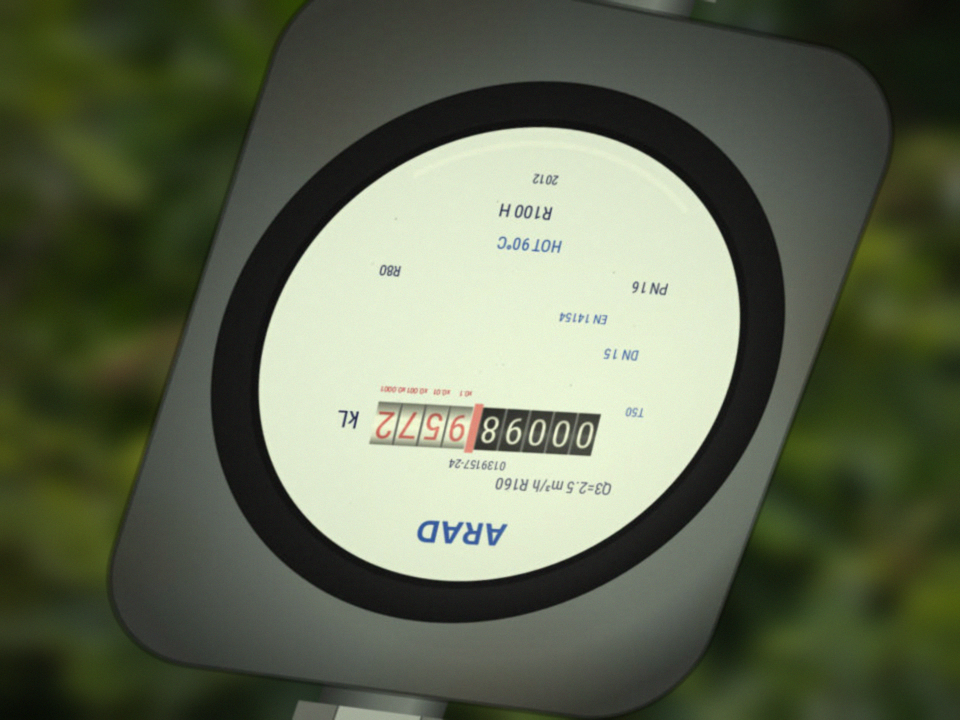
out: 98.9572 kL
